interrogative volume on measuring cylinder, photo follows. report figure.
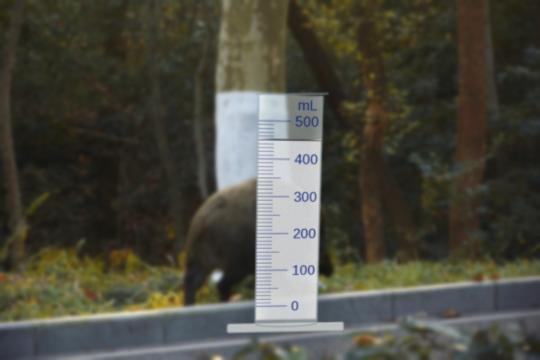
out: 450 mL
